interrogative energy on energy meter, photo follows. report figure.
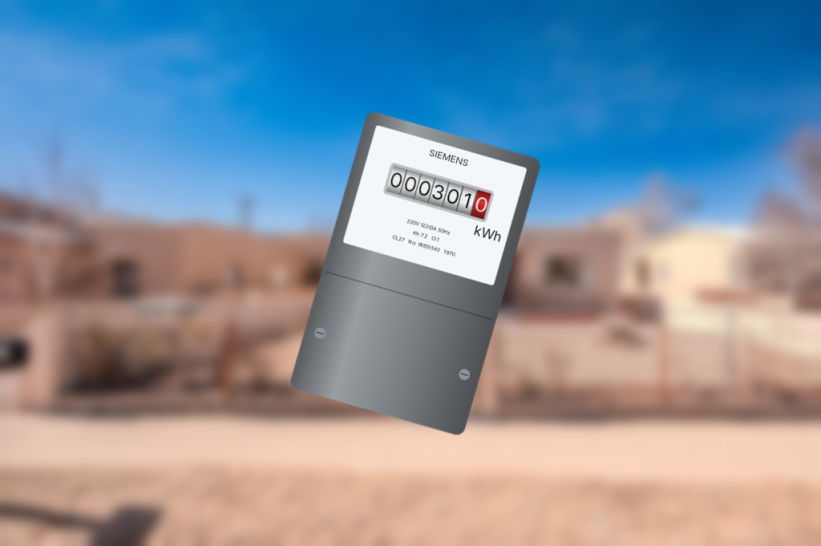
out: 301.0 kWh
